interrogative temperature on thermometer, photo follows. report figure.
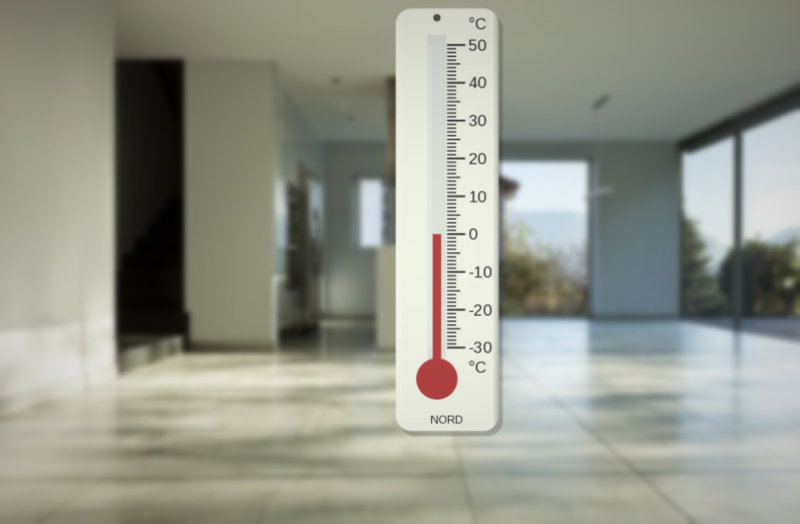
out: 0 °C
